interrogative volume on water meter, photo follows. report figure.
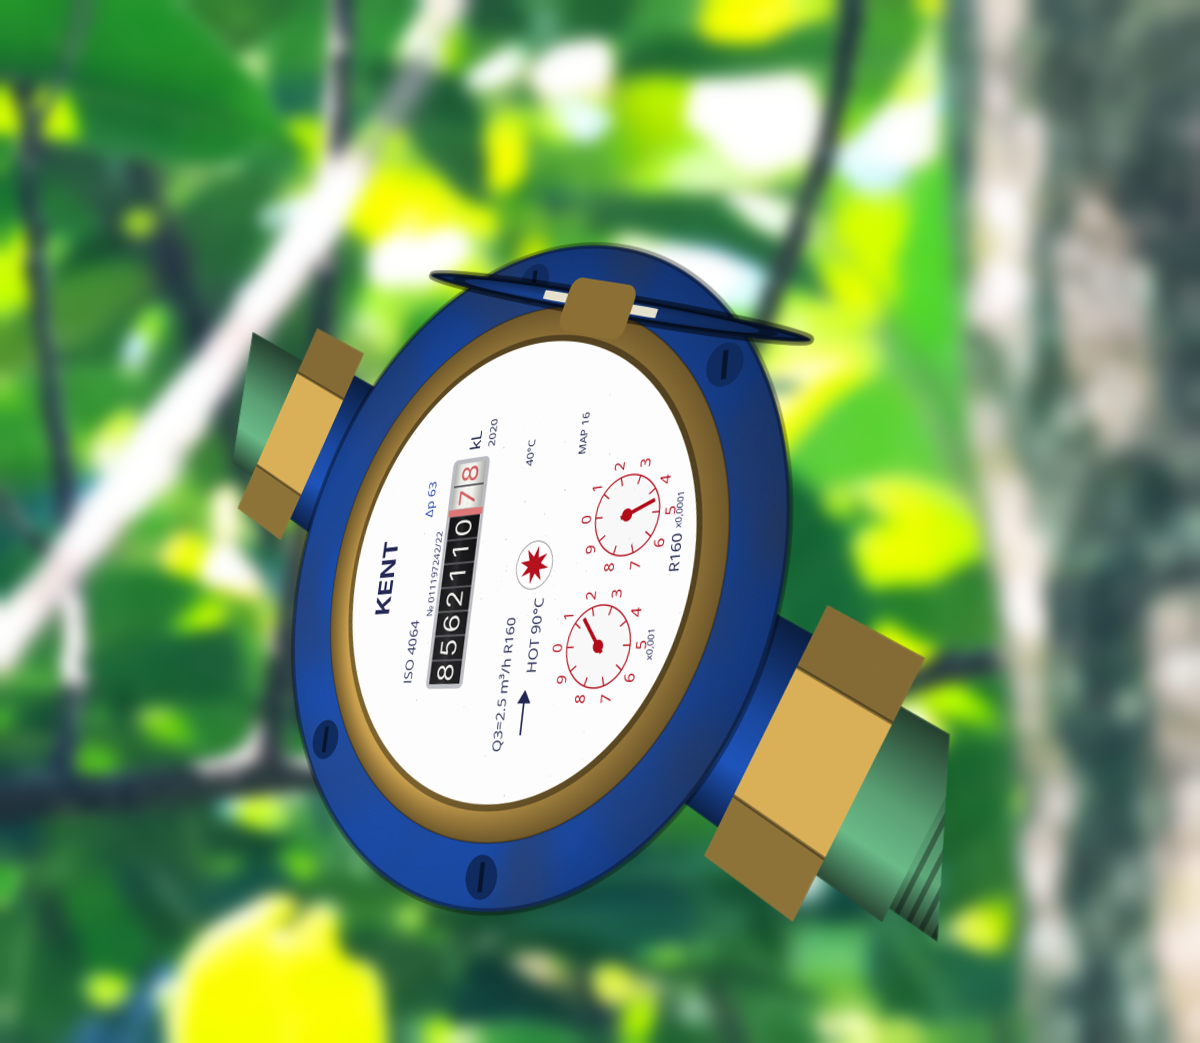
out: 8562110.7814 kL
